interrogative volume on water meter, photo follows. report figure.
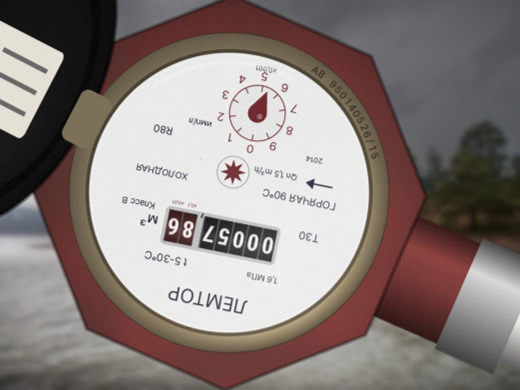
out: 57.865 m³
